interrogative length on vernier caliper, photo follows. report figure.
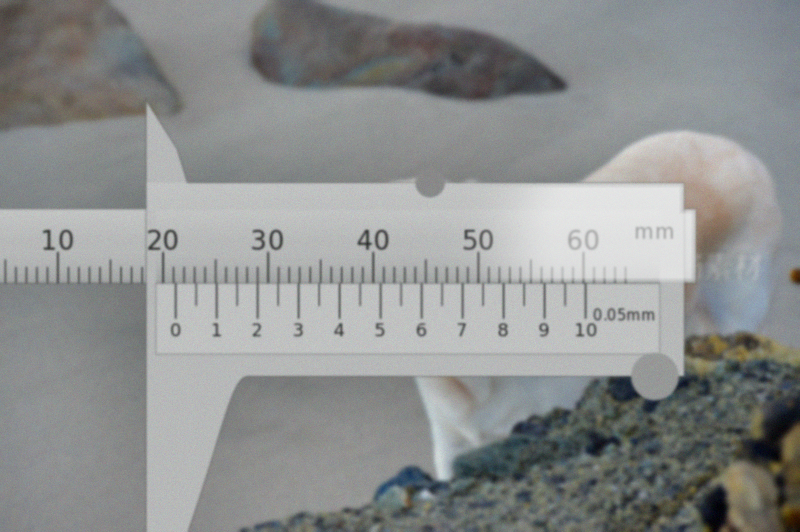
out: 21.2 mm
